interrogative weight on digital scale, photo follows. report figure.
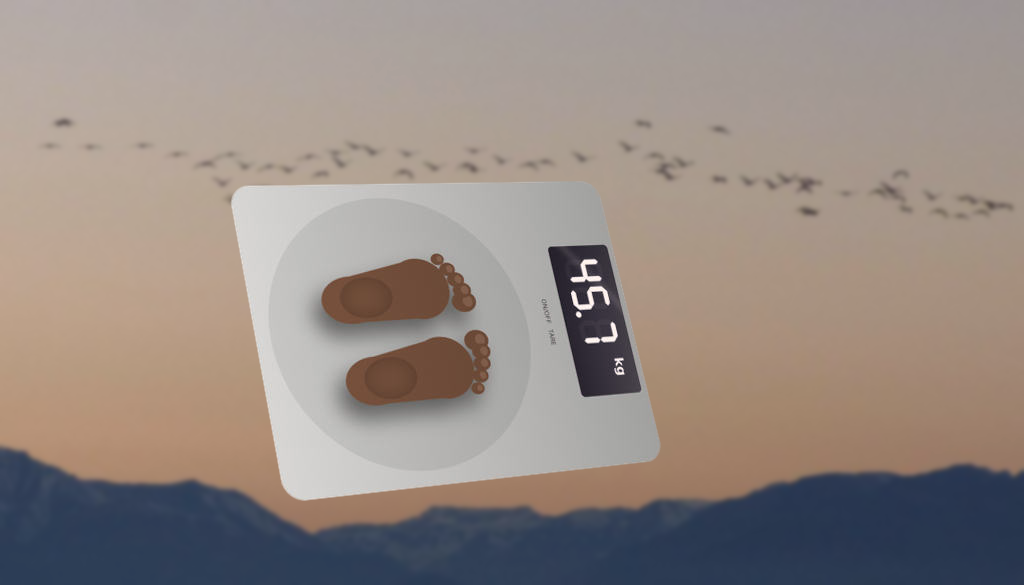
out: 45.7 kg
